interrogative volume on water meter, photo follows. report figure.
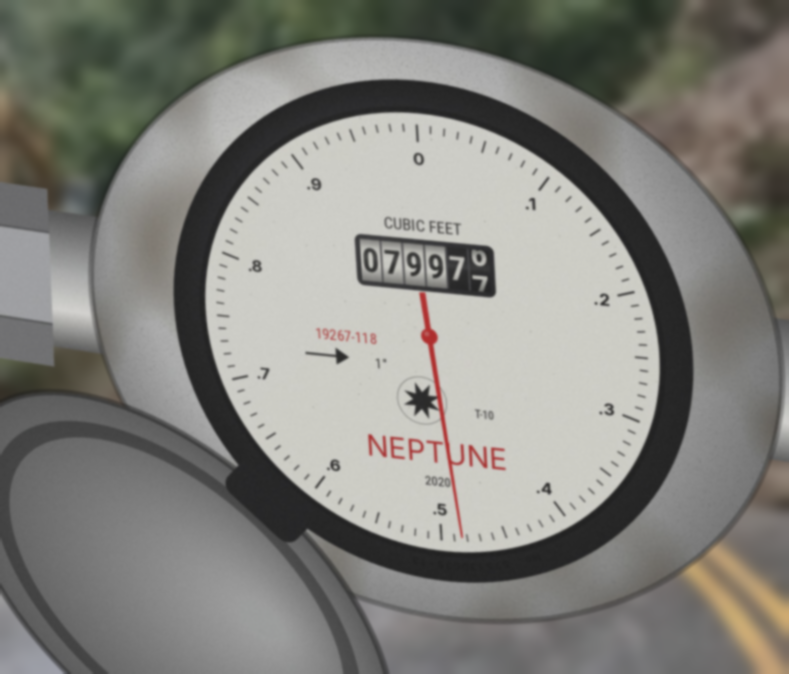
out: 79976.48 ft³
